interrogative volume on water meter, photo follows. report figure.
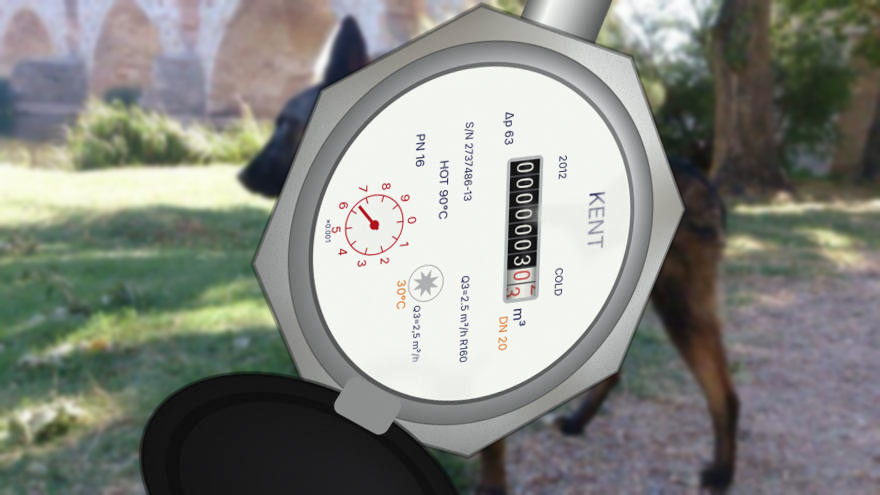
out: 3.026 m³
